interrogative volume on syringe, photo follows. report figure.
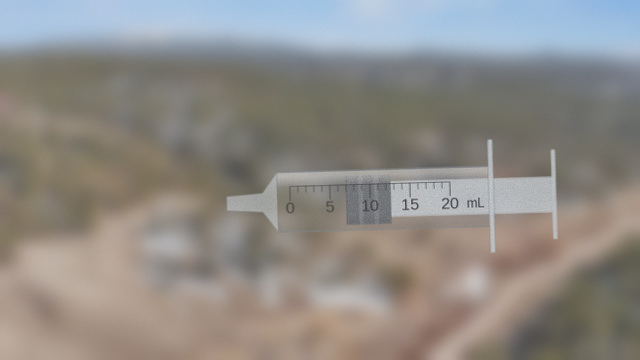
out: 7 mL
